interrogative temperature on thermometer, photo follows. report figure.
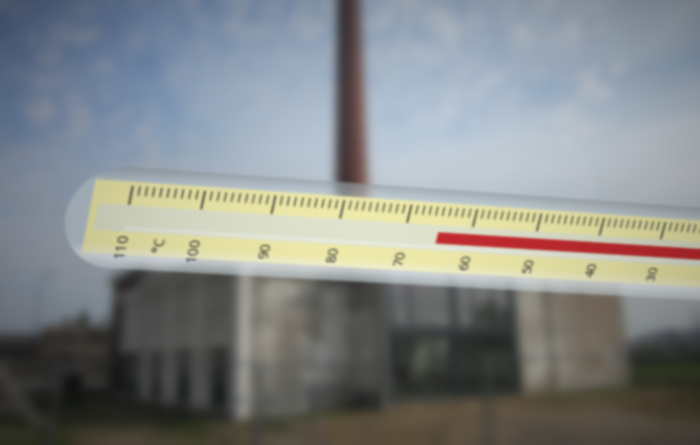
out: 65 °C
